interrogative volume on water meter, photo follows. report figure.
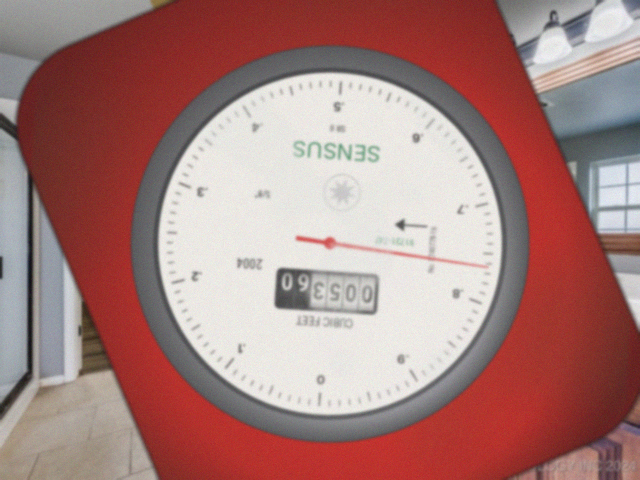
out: 5359.76 ft³
